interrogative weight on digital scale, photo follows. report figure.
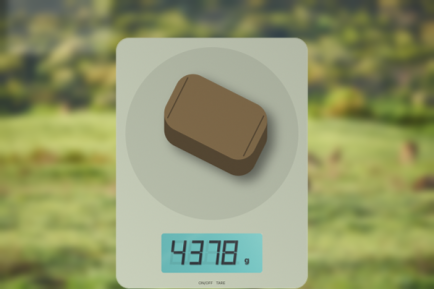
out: 4378 g
